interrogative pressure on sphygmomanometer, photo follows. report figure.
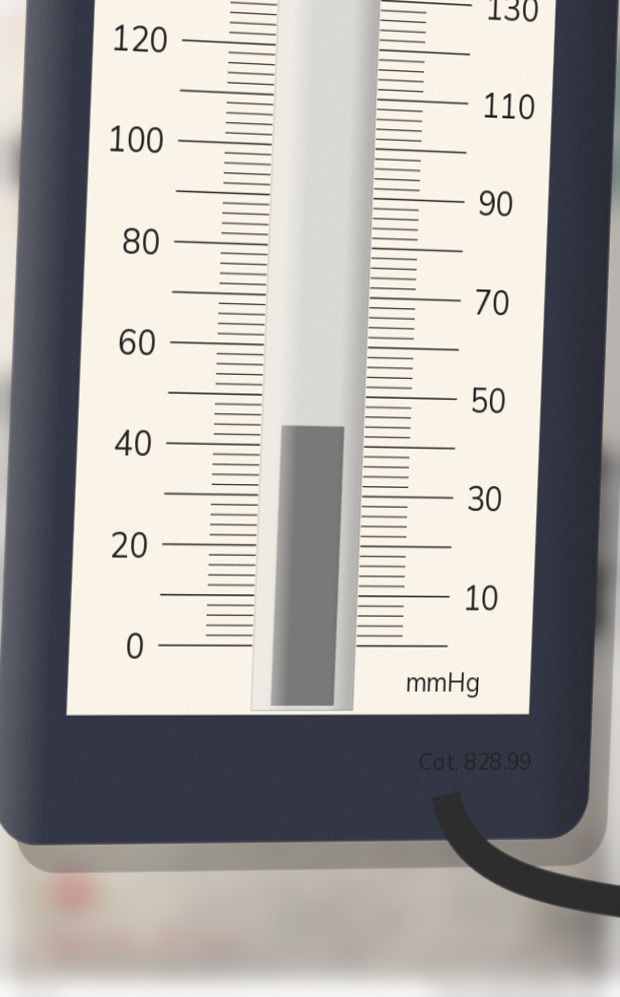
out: 44 mmHg
